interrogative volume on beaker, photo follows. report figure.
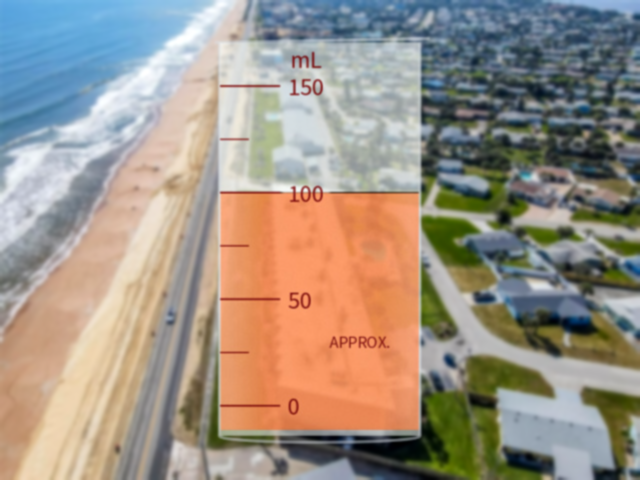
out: 100 mL
